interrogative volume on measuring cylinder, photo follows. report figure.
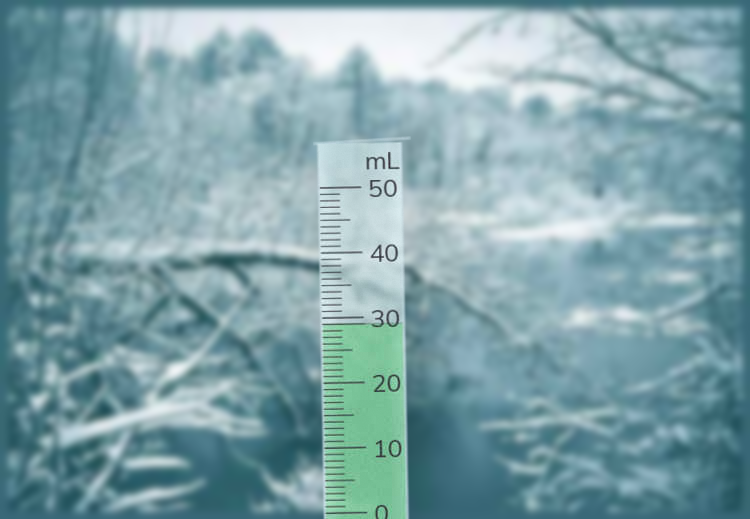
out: 29 mL
